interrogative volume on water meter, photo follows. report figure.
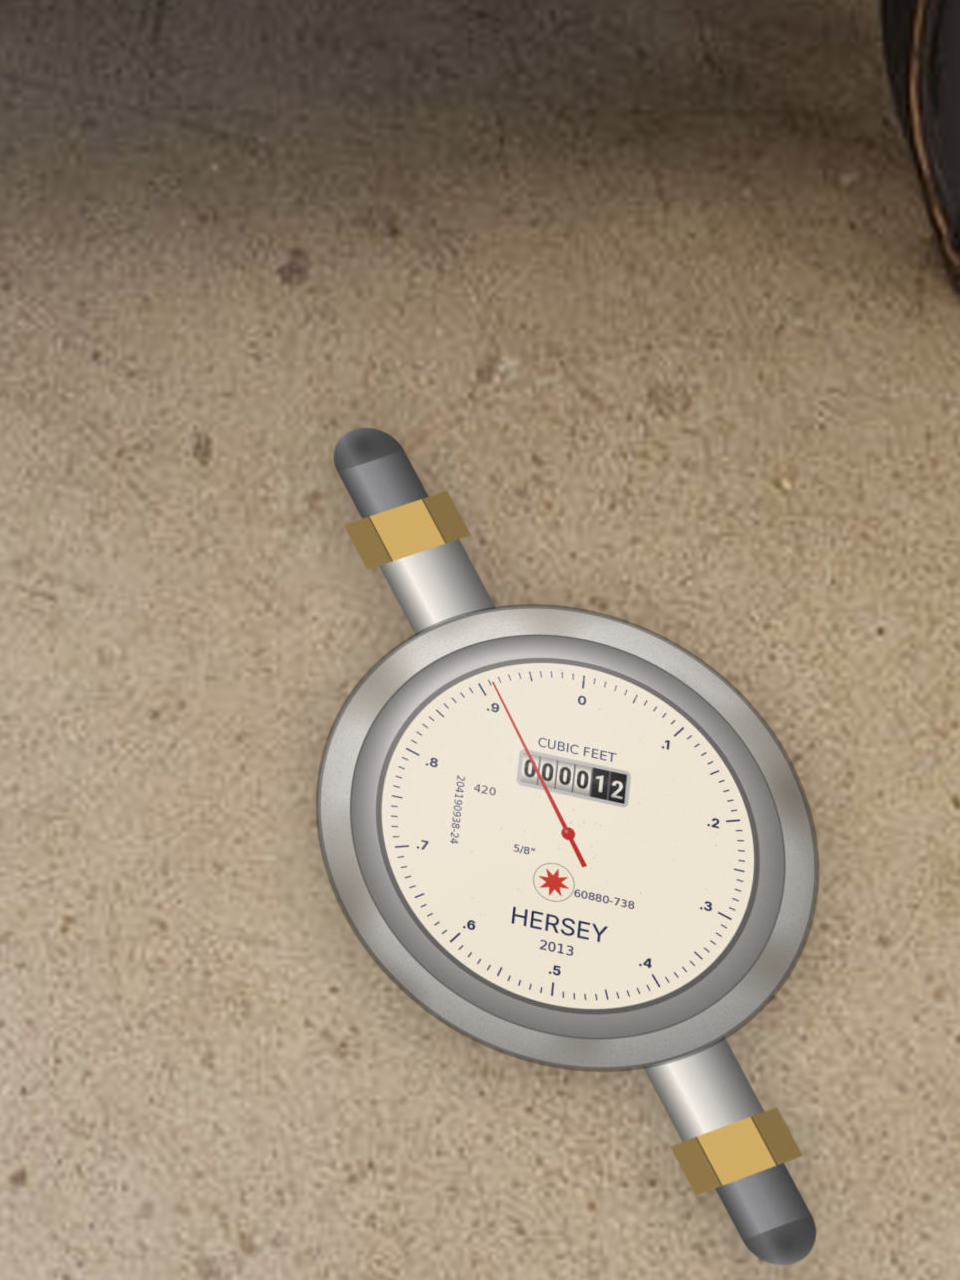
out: 11.91 ft³
